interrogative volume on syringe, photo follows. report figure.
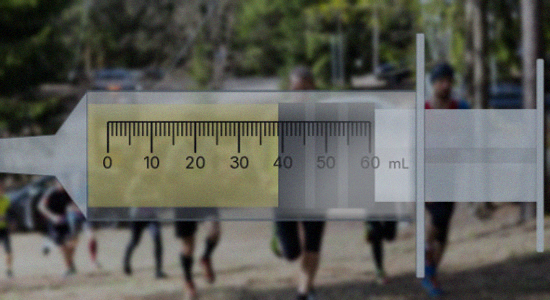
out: 39 mL
